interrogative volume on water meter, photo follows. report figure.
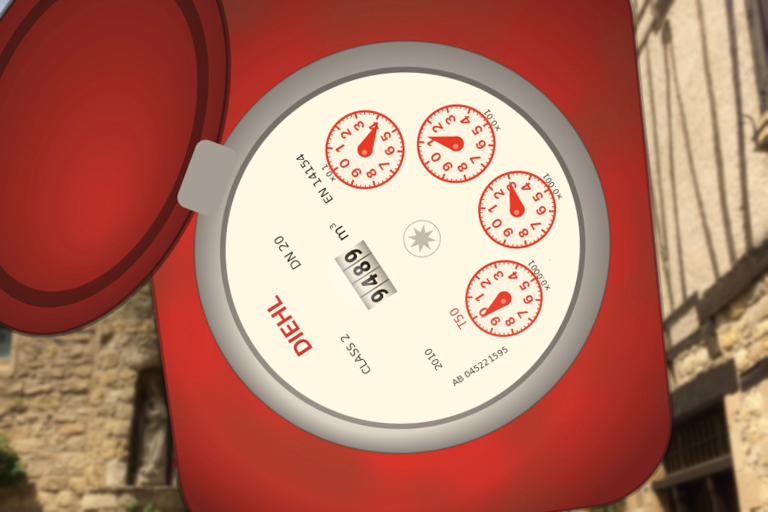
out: 9489.4129 m³
